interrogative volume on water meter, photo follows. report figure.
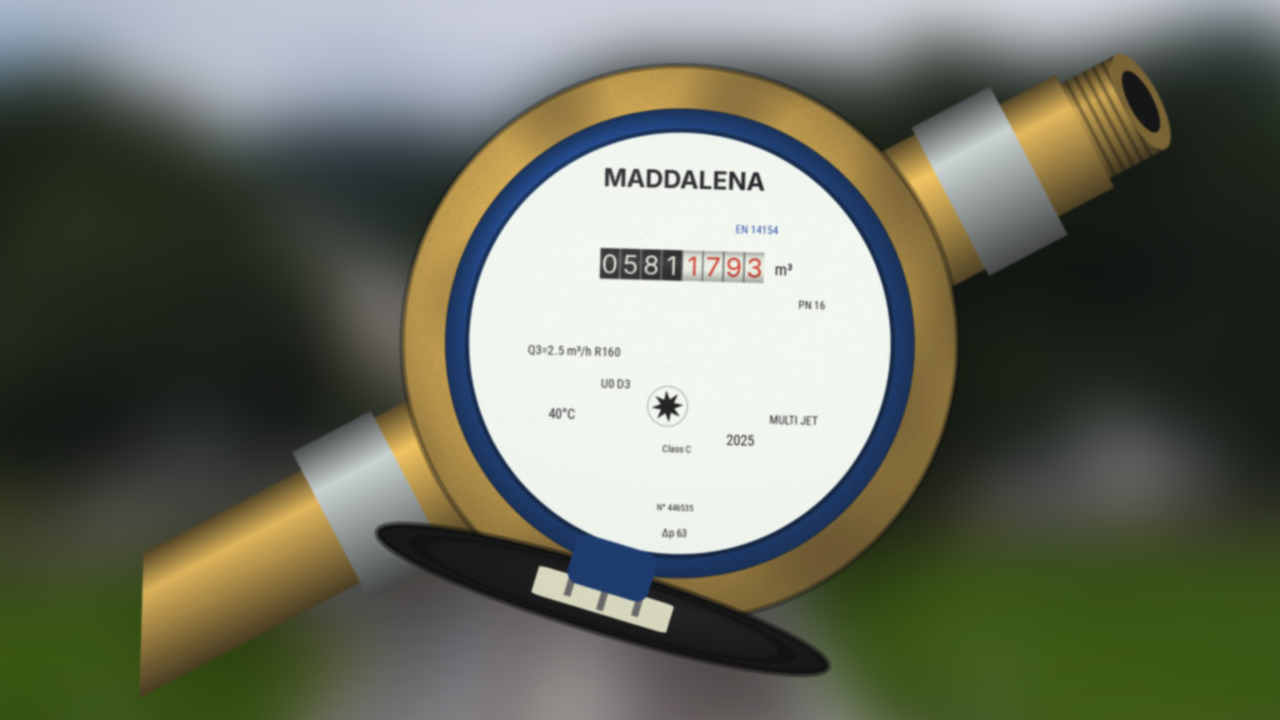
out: 581.1793 m³
